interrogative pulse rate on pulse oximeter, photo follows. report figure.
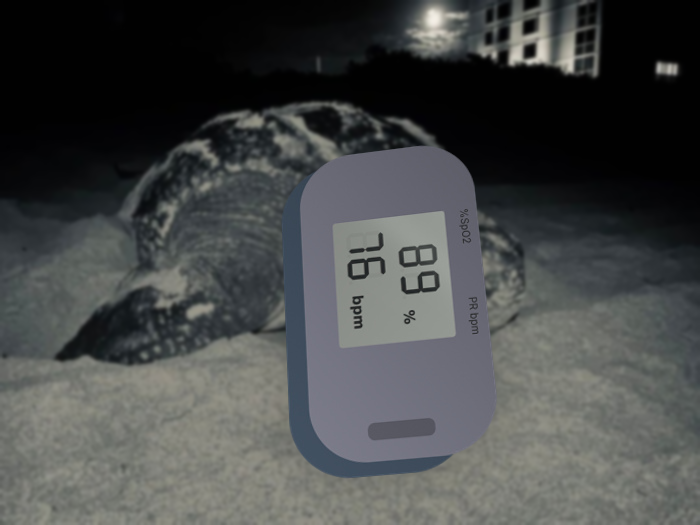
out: 76 bpm
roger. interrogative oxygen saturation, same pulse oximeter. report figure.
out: 89 %
